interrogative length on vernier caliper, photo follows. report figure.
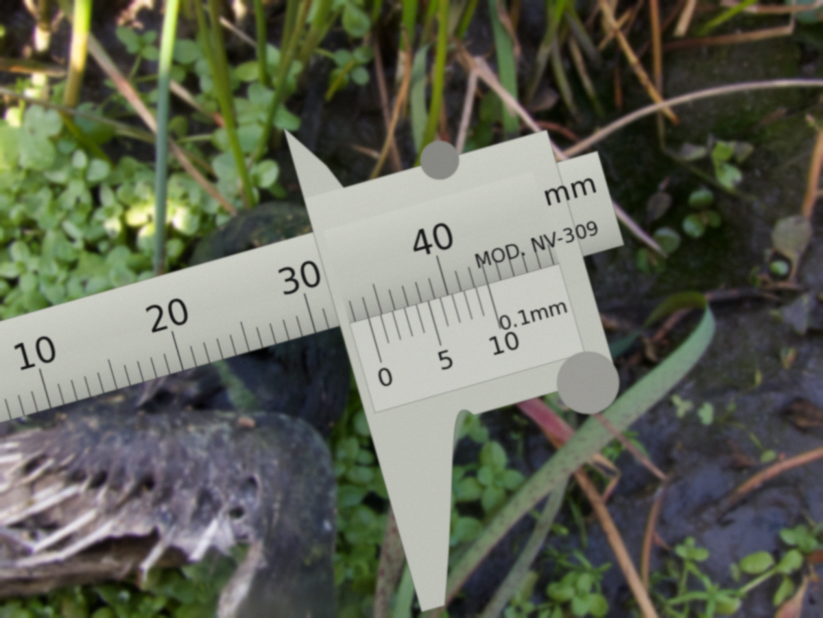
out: 34.0 mm
